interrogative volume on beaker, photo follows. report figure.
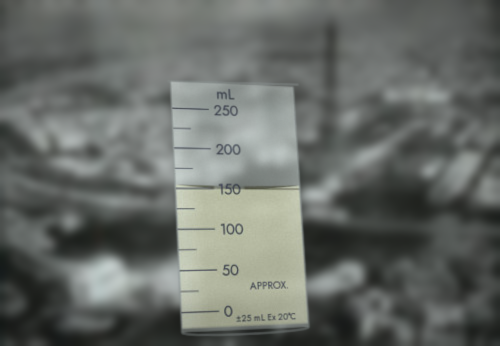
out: 150 mL
